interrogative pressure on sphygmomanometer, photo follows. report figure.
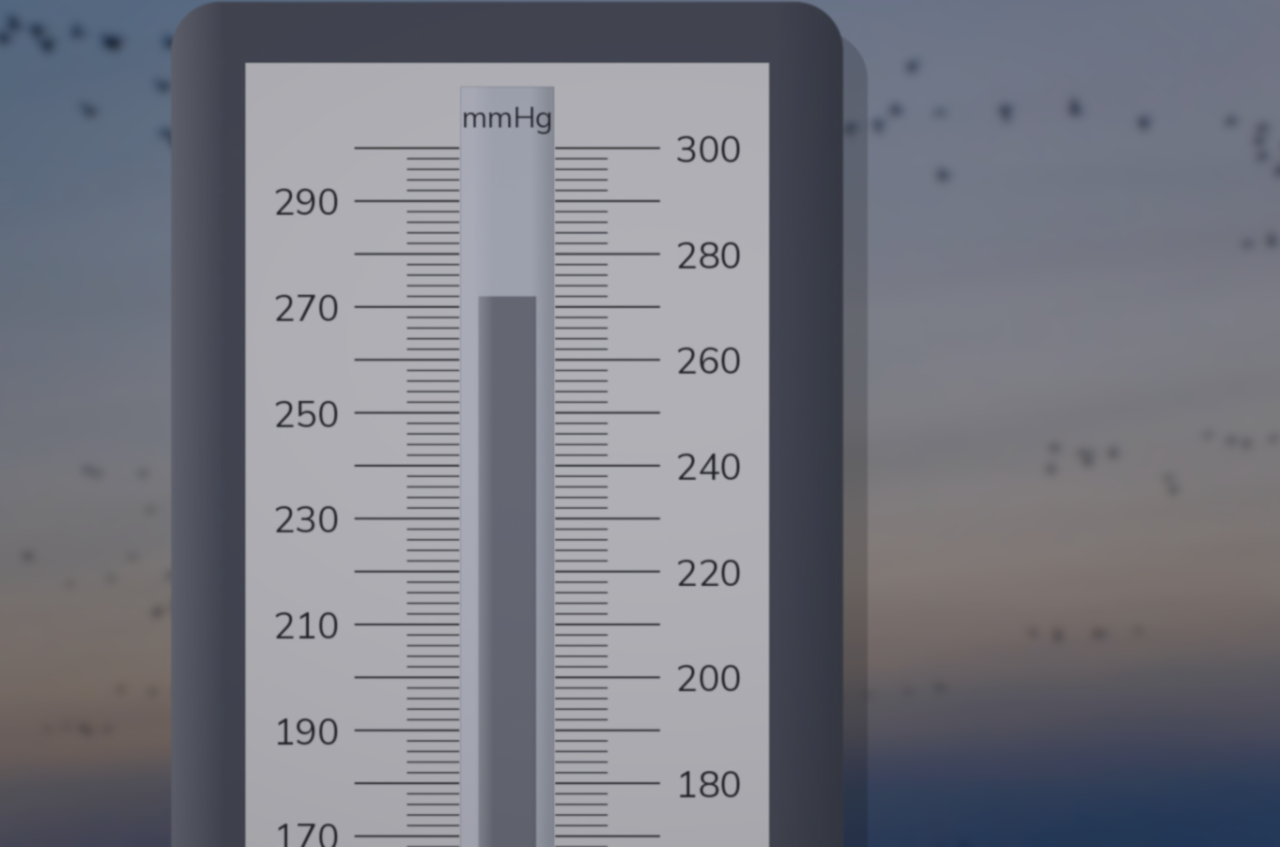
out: 272 mmHg
